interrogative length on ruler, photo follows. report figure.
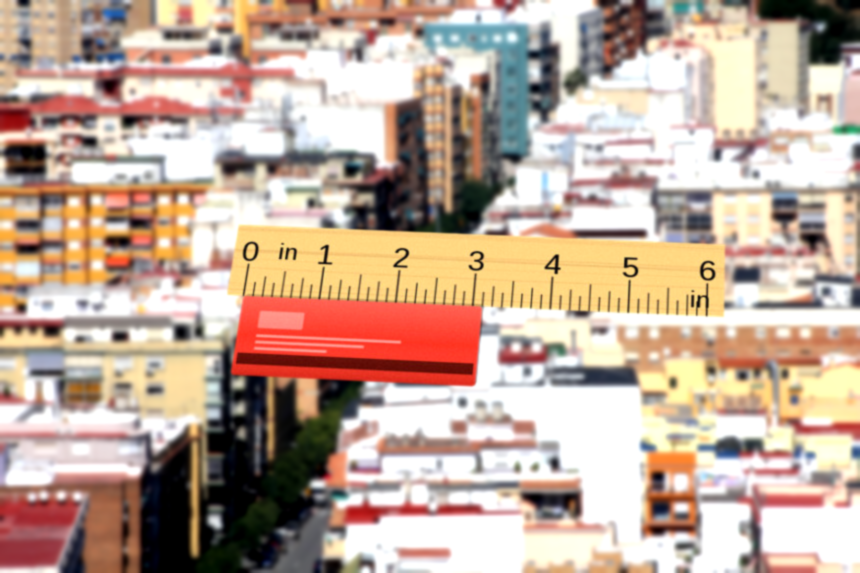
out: 3.125 in
